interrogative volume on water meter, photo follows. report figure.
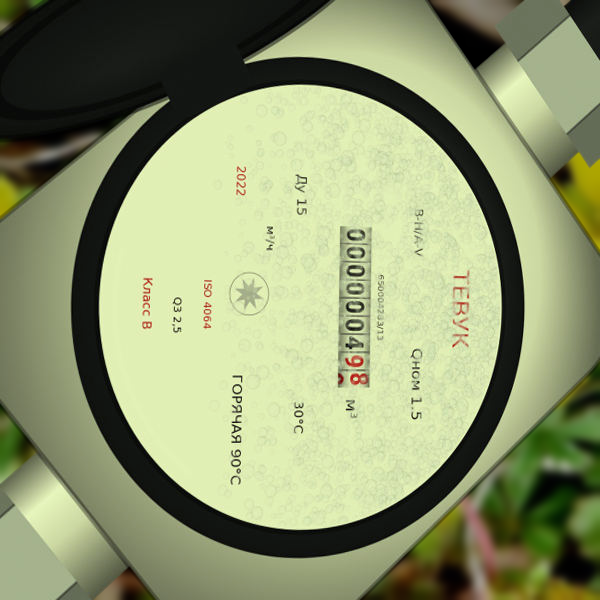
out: 4.98 m³
